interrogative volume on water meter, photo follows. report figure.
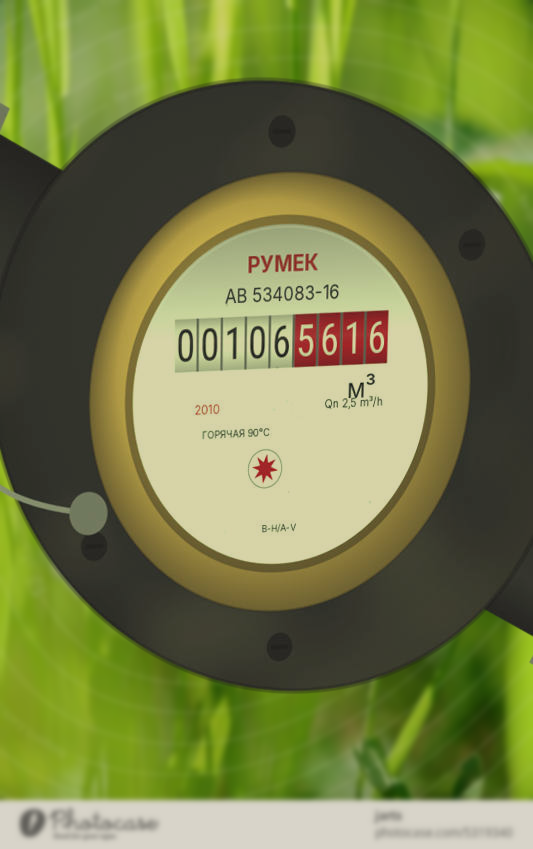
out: 106.5616 m³
